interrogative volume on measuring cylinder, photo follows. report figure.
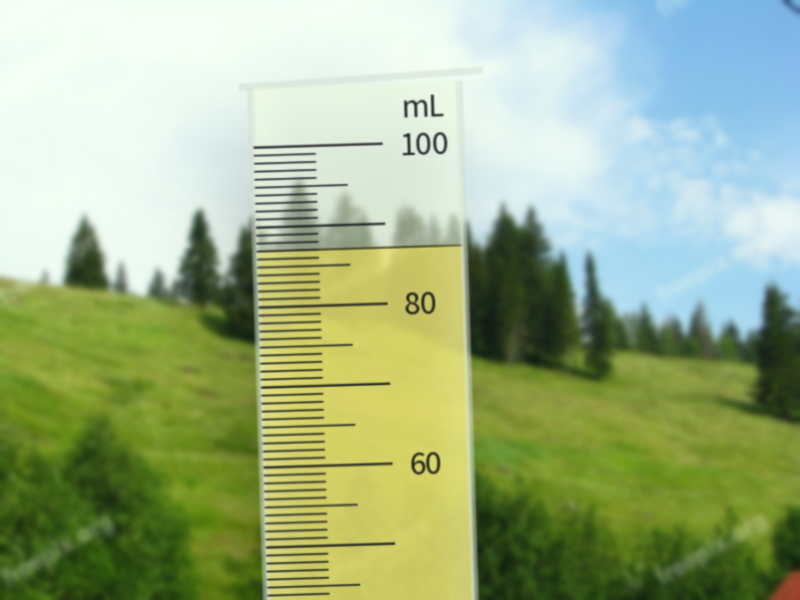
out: 87 mL
